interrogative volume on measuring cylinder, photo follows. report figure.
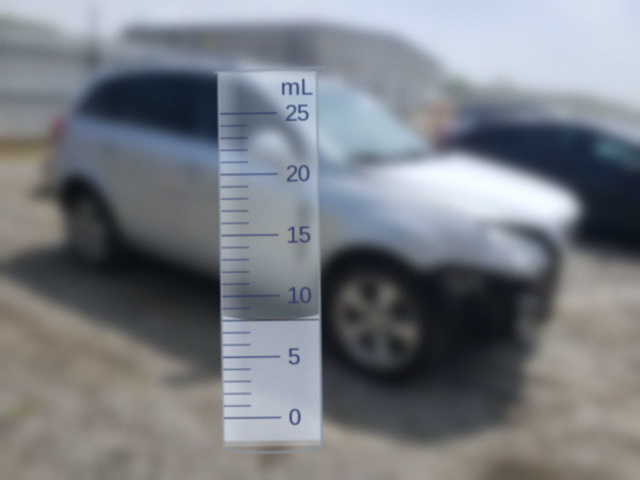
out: 8 mL
